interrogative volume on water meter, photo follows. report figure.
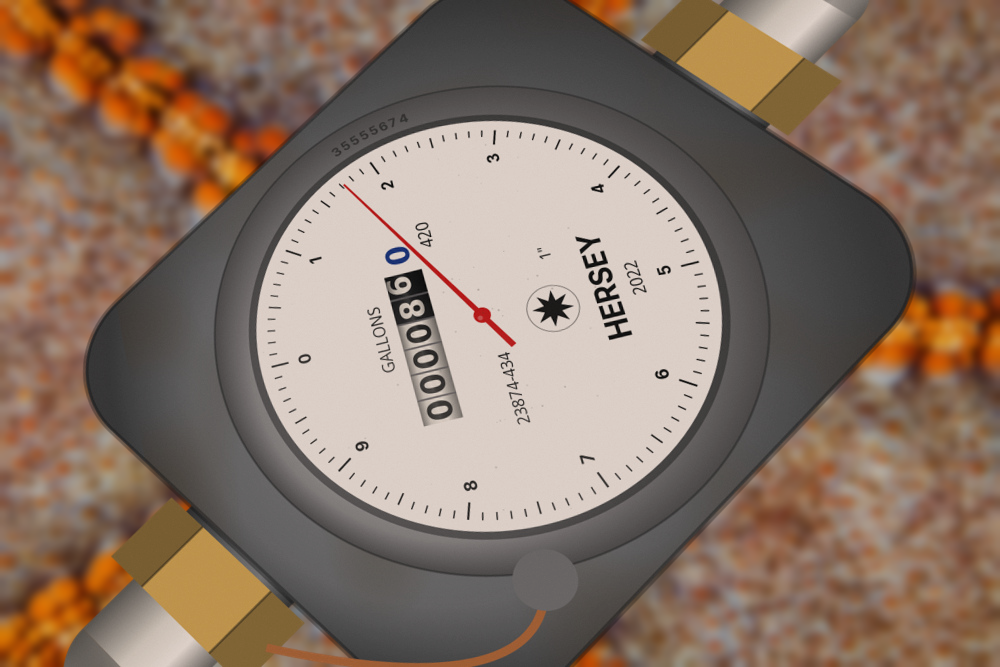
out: 861.7 gal
